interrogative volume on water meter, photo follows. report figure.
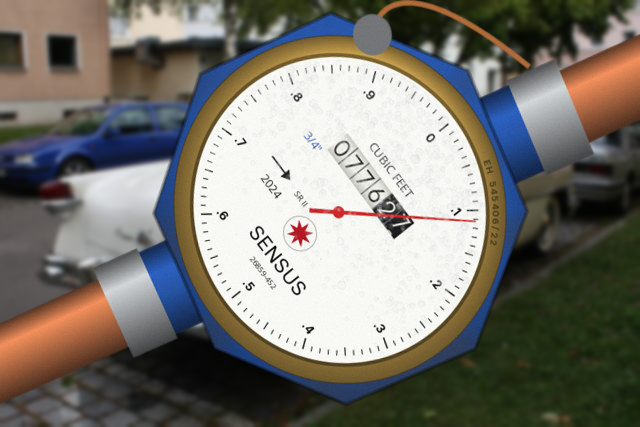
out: 77627.11 ft³
